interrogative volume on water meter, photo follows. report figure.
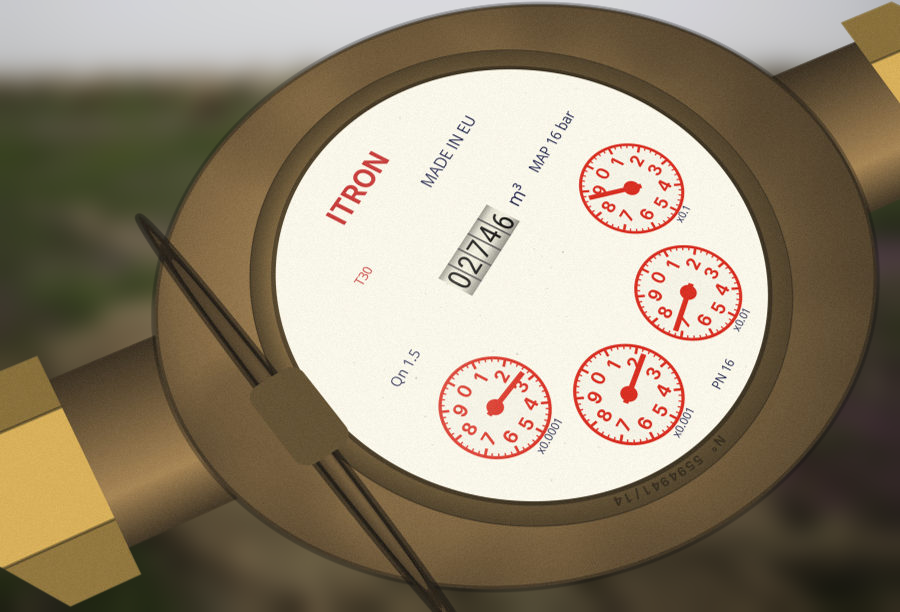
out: 2745.8722 m³
